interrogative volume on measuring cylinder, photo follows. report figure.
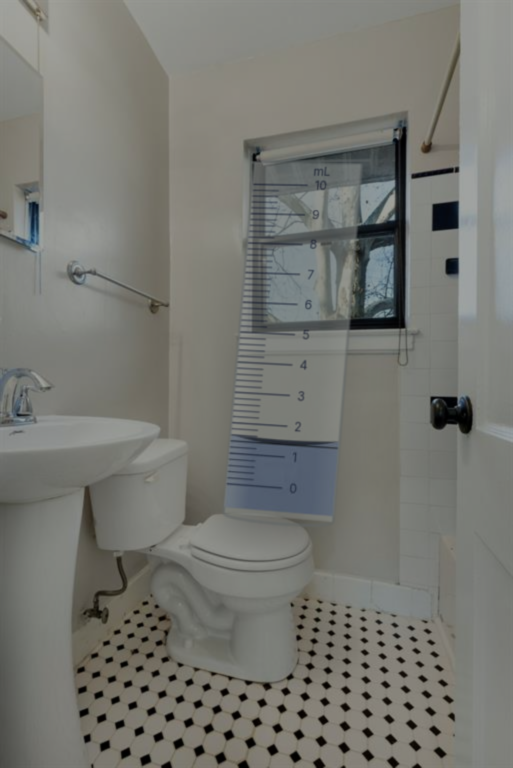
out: 1.4 mL
